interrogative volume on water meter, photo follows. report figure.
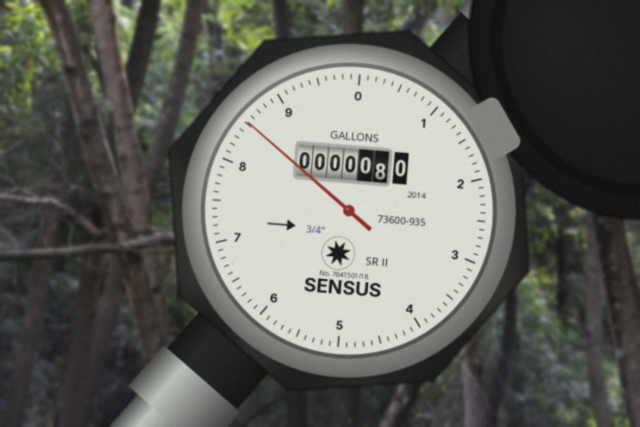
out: 78.5 gal
